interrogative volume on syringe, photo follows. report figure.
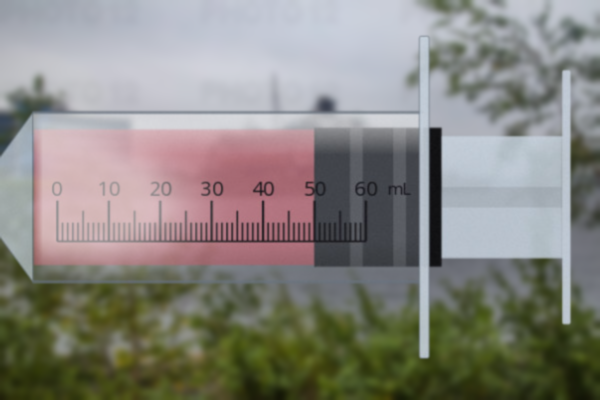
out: 50 mL
